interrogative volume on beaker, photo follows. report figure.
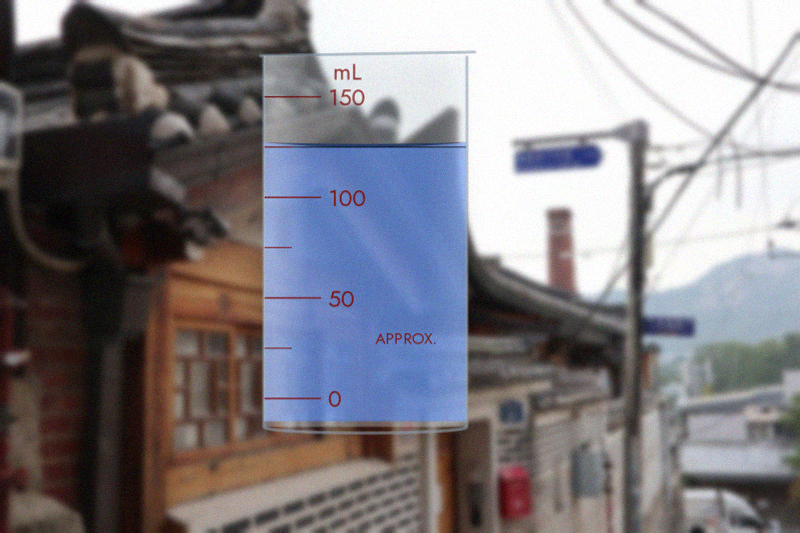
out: 125 mL
